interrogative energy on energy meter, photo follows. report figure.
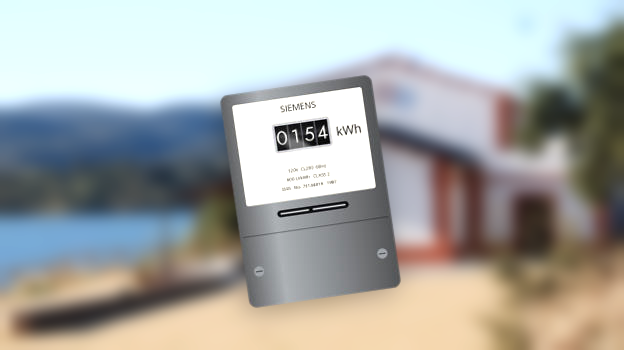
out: 154 kWh
